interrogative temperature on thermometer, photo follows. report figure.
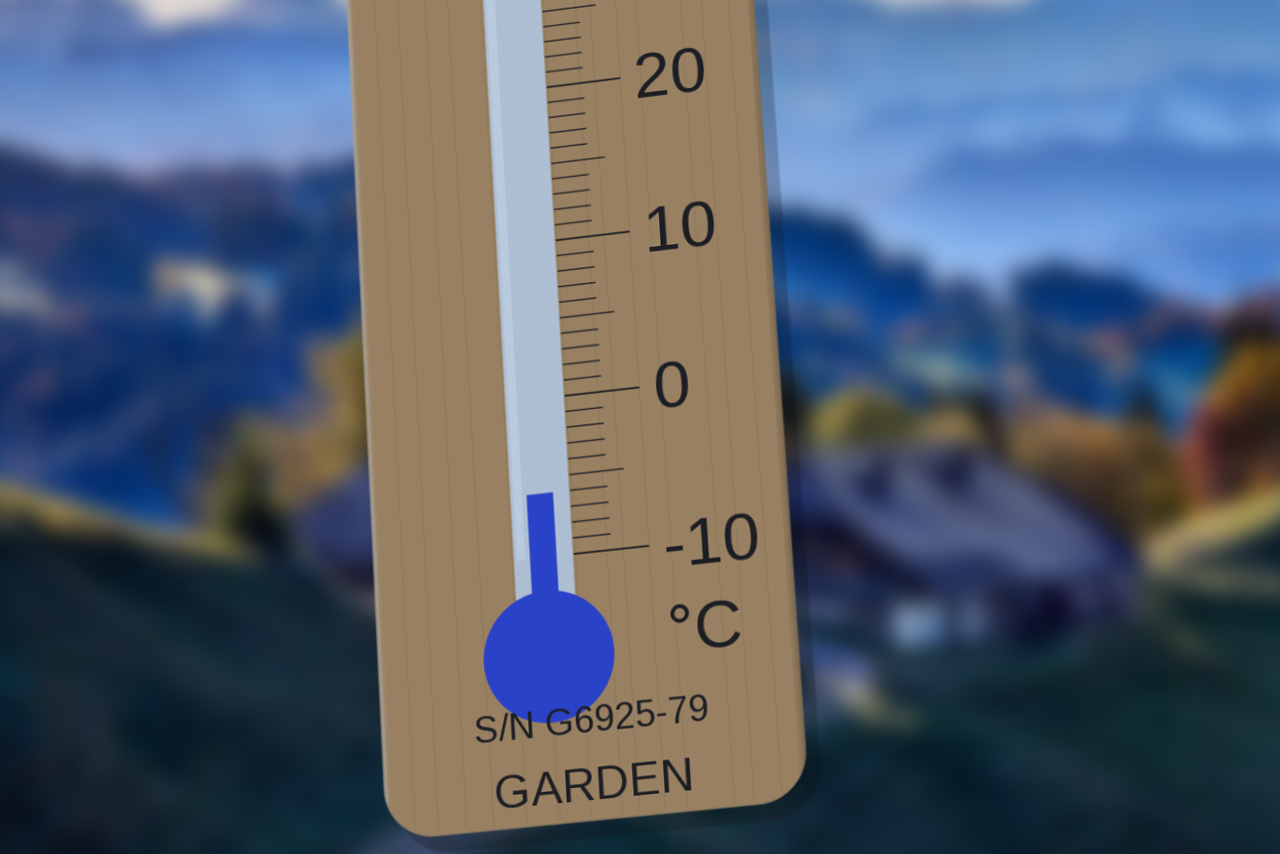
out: -6 °C
